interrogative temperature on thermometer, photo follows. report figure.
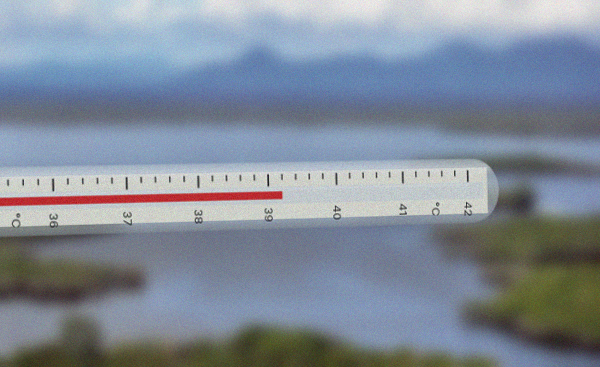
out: 39.2 °C
